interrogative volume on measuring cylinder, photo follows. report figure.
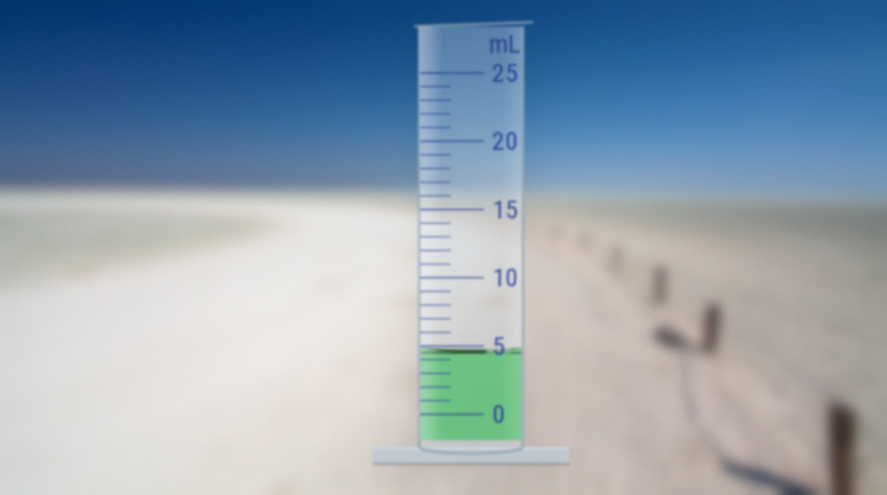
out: 4.5 mL
